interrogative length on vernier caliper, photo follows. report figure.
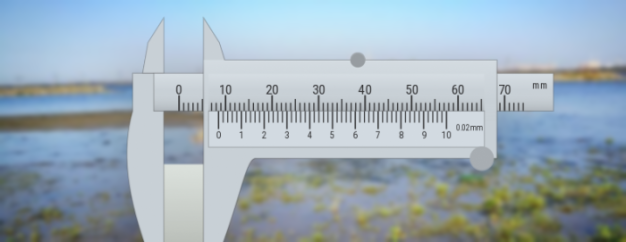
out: 8.5 mm
